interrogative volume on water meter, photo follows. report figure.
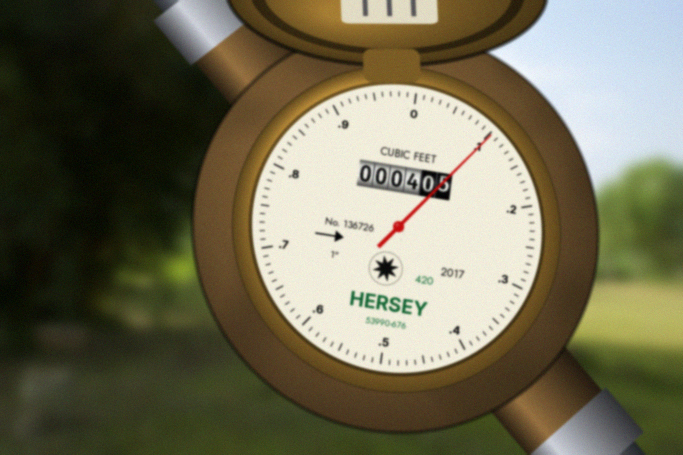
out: 405.10 ft³
